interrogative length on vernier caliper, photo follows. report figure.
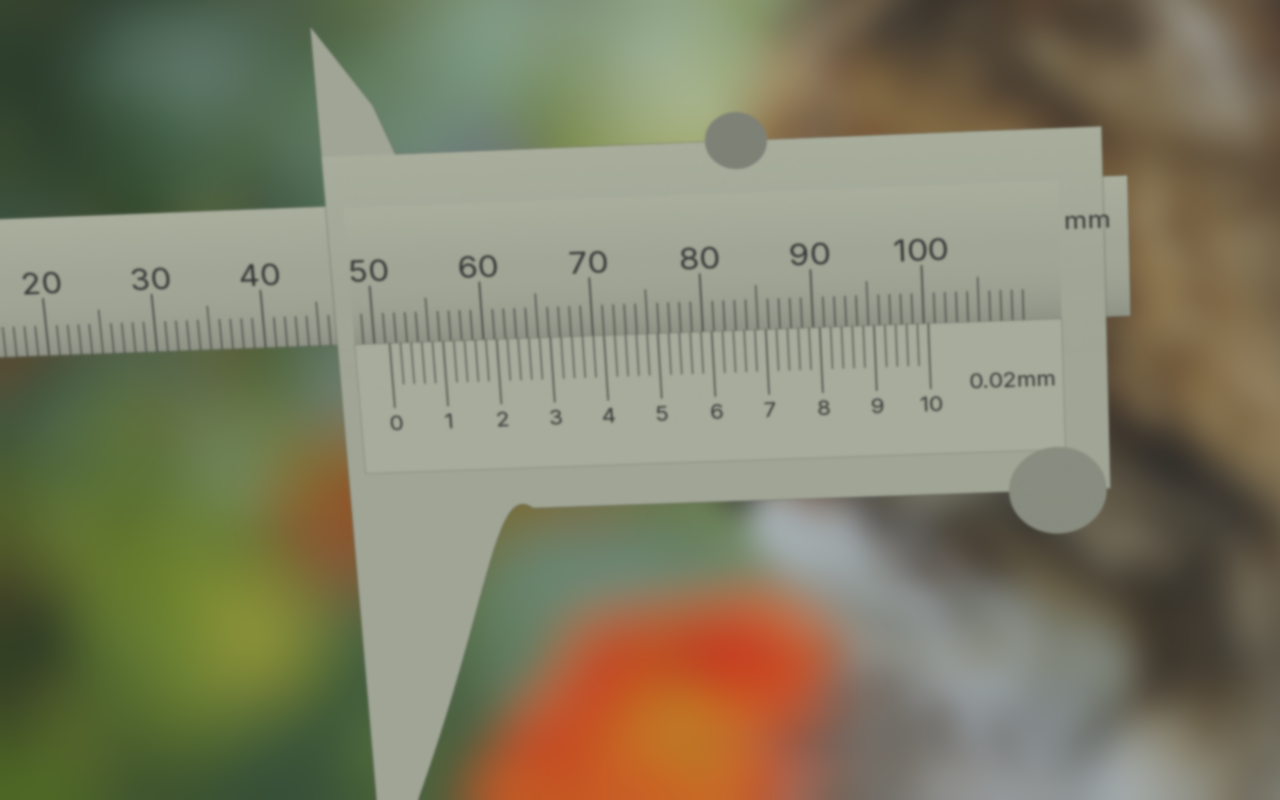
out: 51.4 mm
